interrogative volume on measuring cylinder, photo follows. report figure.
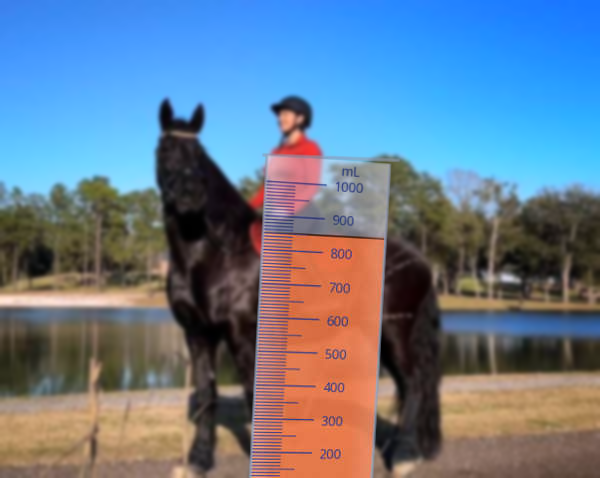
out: 850 mL
